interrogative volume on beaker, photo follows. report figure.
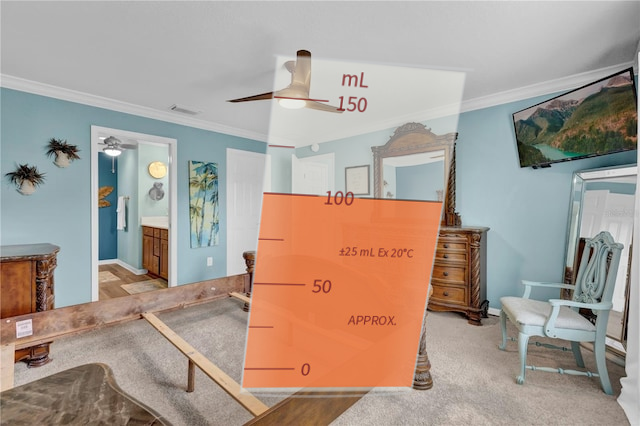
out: 100 mL
